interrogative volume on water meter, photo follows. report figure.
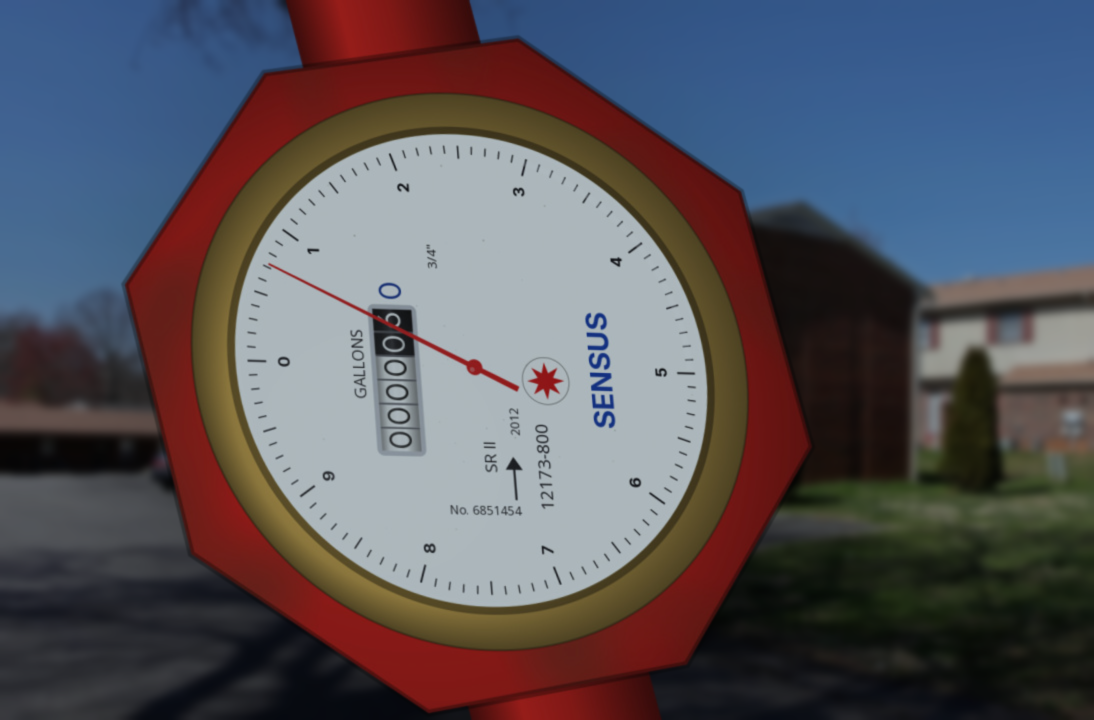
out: 60.7 gal
